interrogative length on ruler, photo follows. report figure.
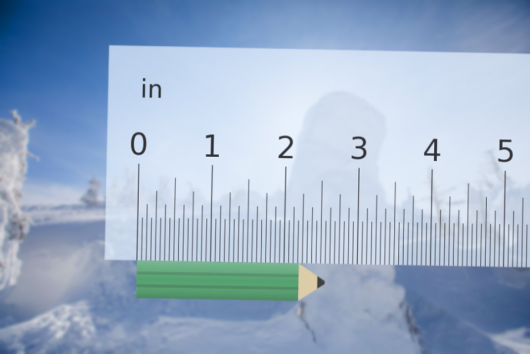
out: 2.5625 in
